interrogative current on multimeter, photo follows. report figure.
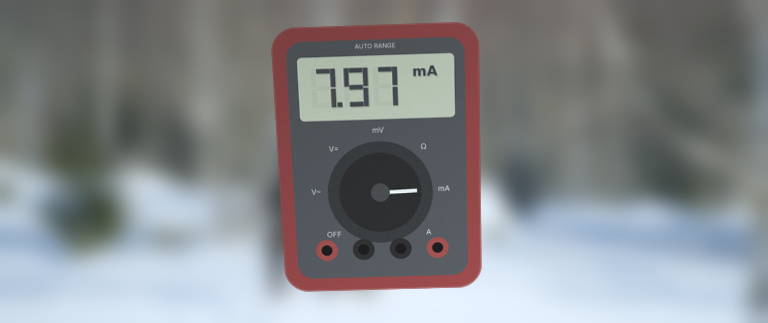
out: 7.97 mA
